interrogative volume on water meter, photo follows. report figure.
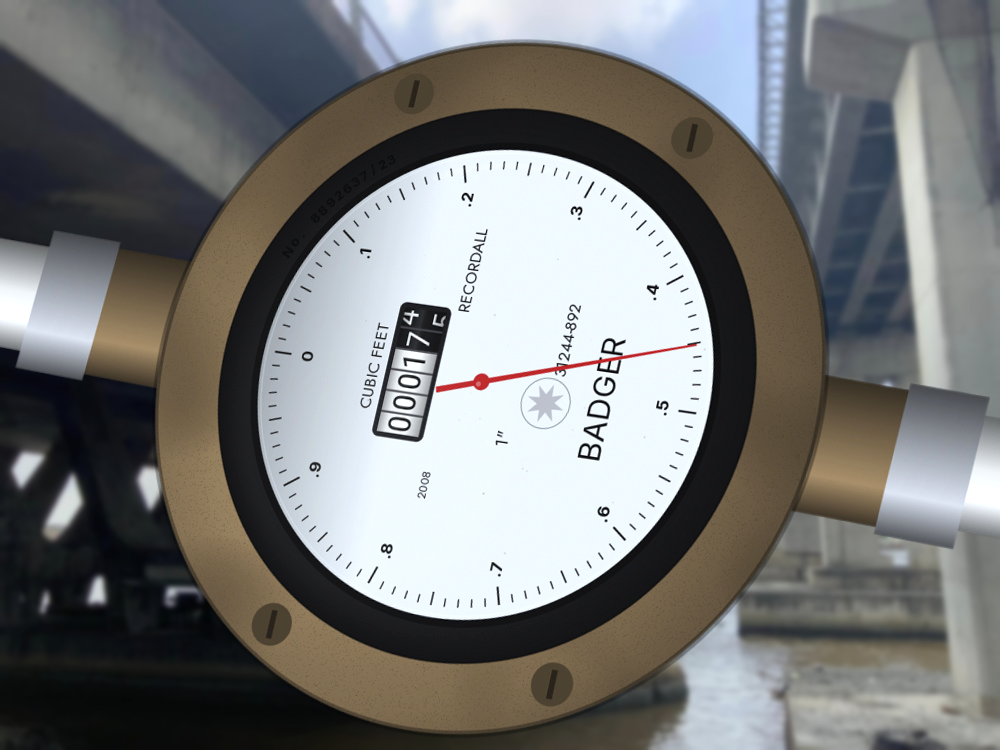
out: 174.45 ft³
